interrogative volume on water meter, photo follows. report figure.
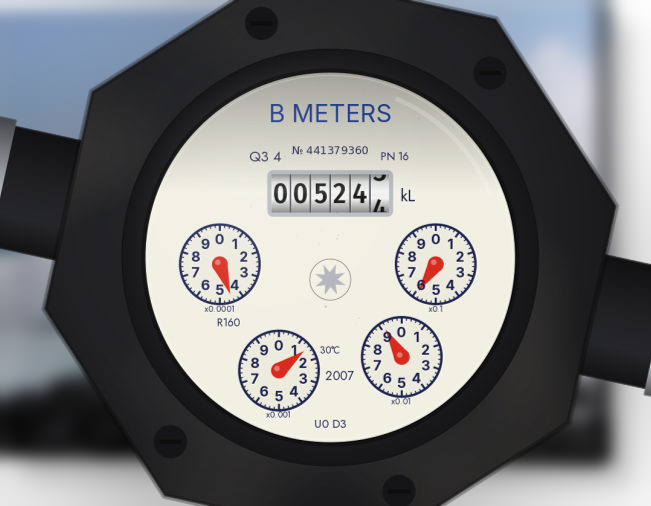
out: 5243.5914 kL
